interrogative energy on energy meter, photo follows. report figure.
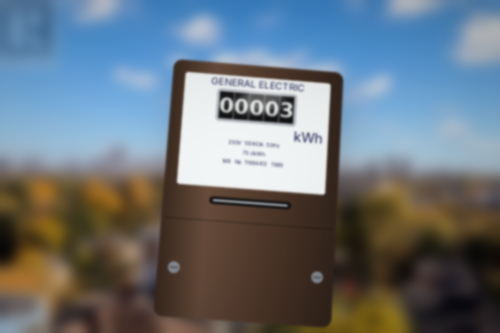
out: 3 kWh
